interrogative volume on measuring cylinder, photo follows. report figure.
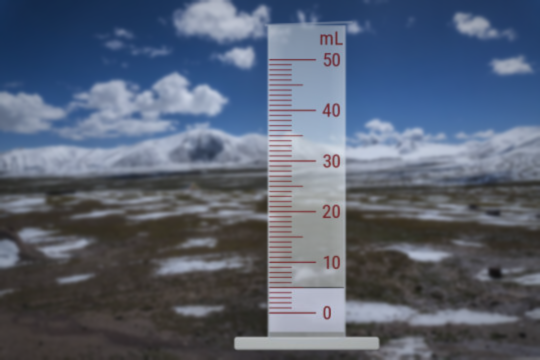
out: 5 mL
